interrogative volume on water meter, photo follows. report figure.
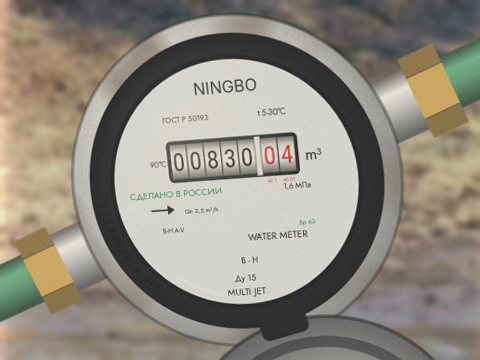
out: 830.04 m³
